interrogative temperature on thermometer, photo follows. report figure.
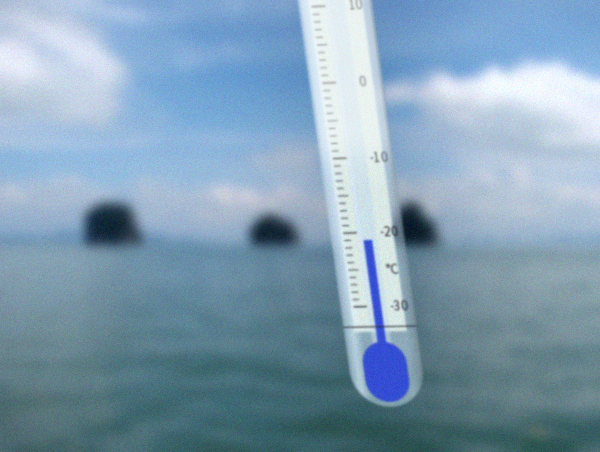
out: -21 °C
